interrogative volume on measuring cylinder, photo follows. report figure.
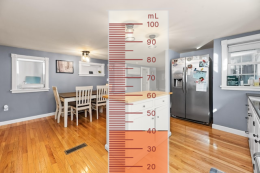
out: 40 mL
